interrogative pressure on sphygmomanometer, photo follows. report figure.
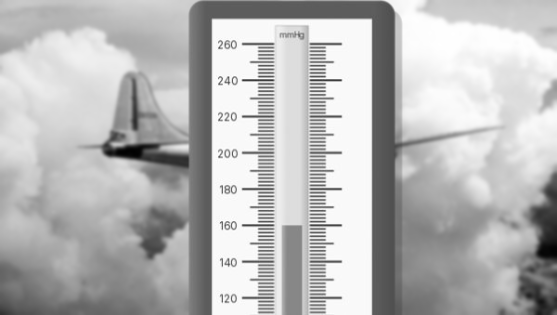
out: 160 mmHg
